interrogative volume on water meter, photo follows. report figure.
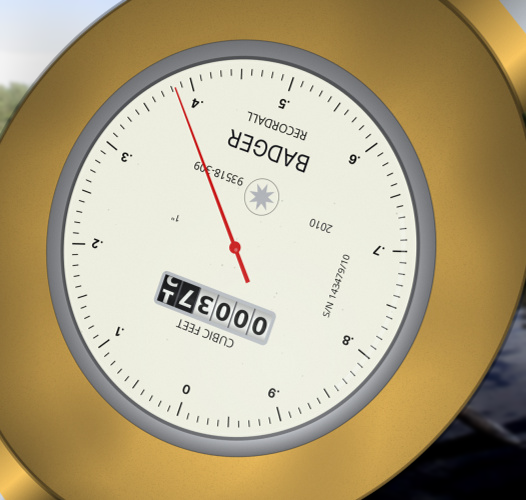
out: 371.38 ft³
